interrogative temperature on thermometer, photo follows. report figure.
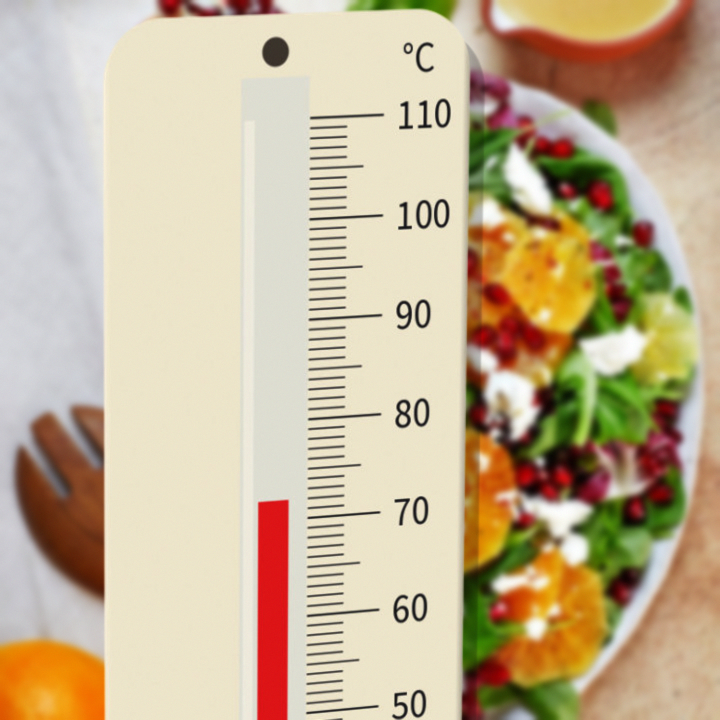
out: 72 °C
